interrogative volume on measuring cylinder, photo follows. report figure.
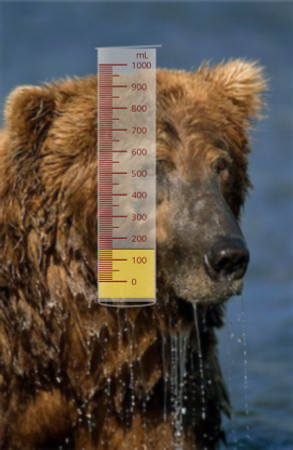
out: 150 mL
